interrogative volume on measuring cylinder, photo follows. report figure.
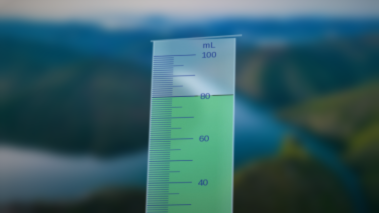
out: 80 mL
